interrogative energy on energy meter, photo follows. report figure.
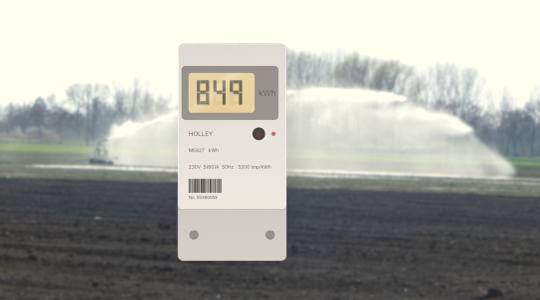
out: 849 kWh
